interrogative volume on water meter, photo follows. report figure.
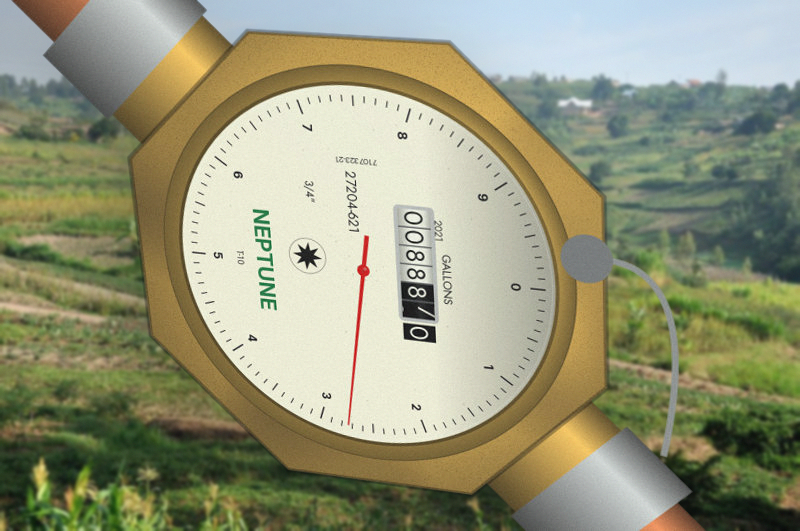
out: 88872.7 gal
